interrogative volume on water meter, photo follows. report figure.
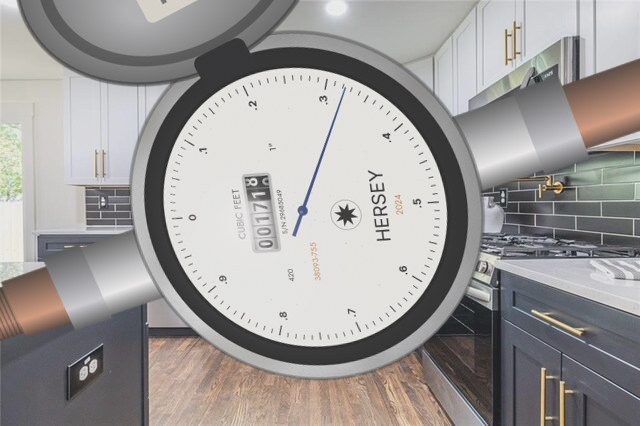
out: 1718.32 ft³
